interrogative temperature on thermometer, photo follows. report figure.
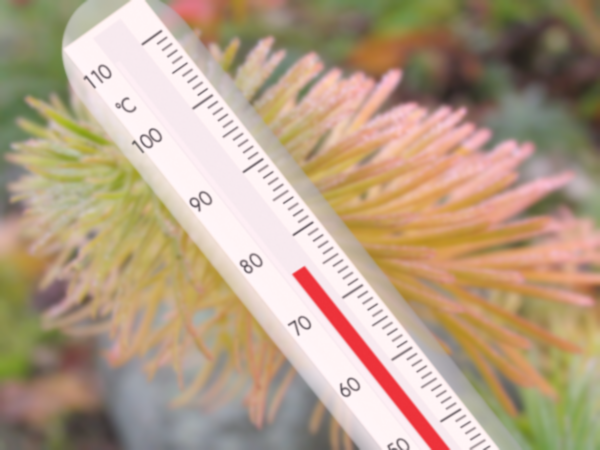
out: 76 °C
